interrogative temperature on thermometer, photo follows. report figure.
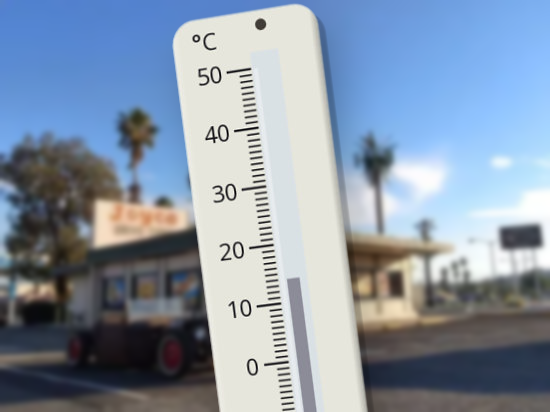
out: 14 °C
